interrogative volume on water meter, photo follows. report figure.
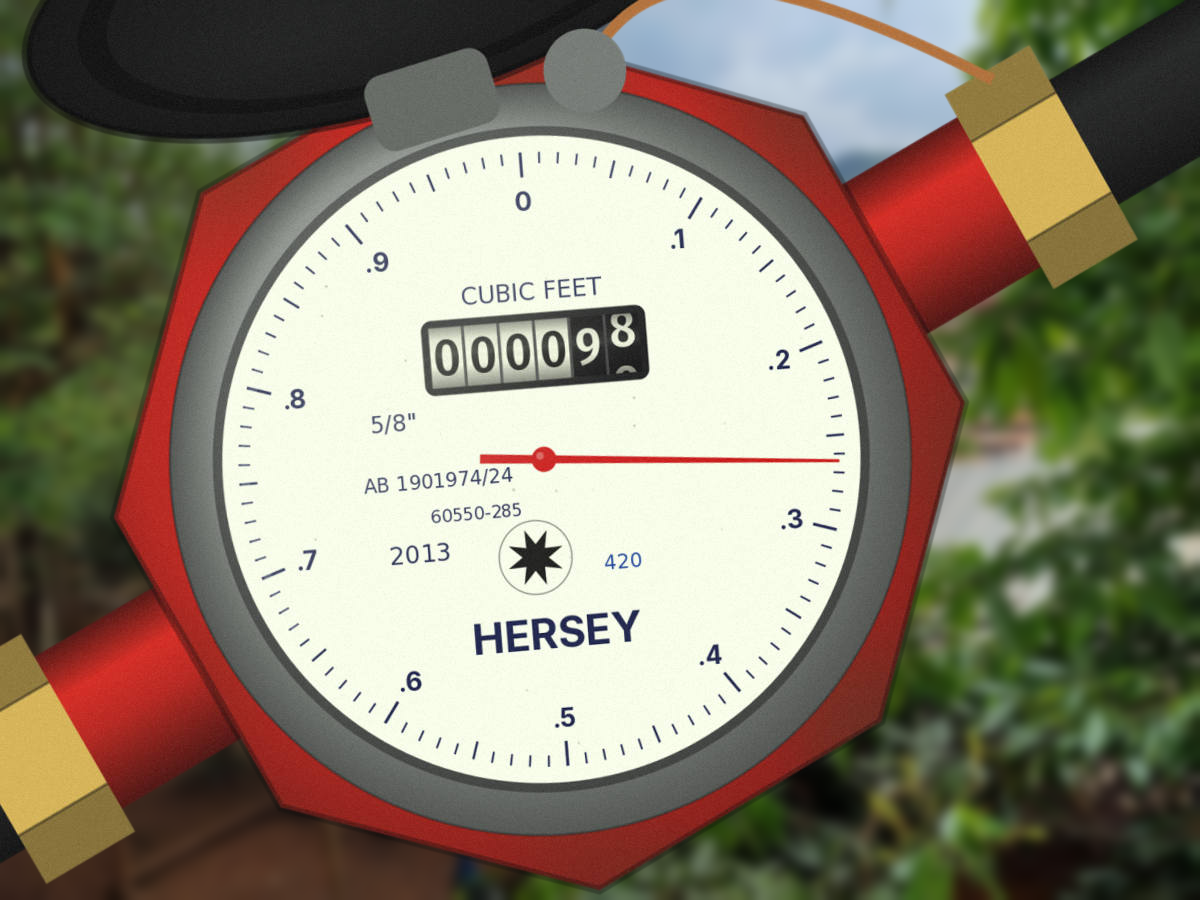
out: 98.26 ft³
